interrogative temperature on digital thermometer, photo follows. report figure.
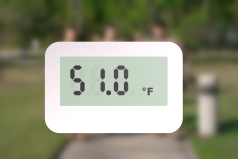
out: 51.0 °F
